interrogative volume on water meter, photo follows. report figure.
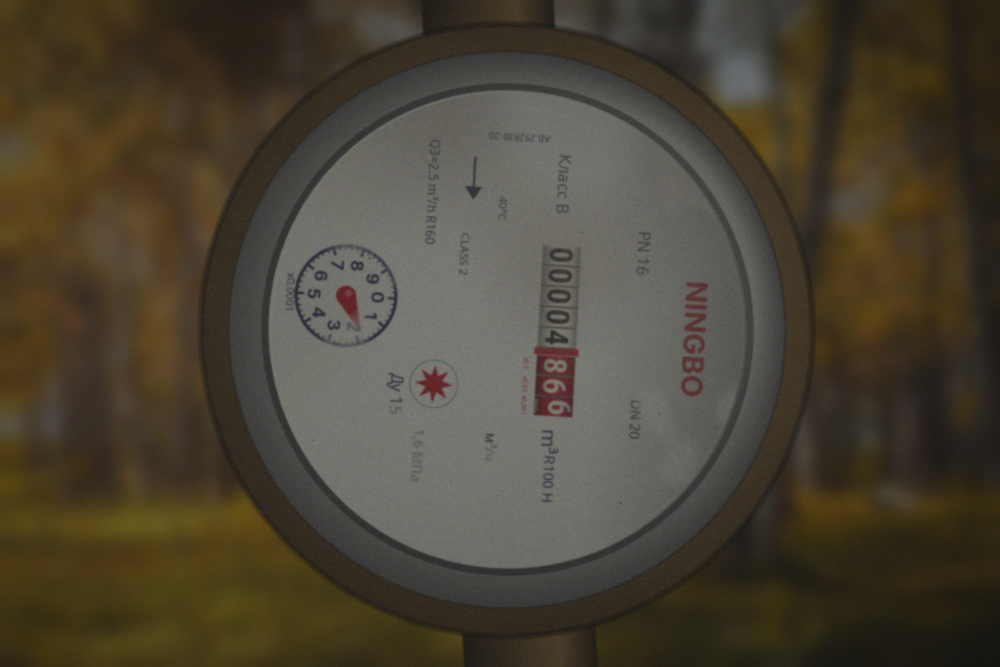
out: 4.8661 m³
